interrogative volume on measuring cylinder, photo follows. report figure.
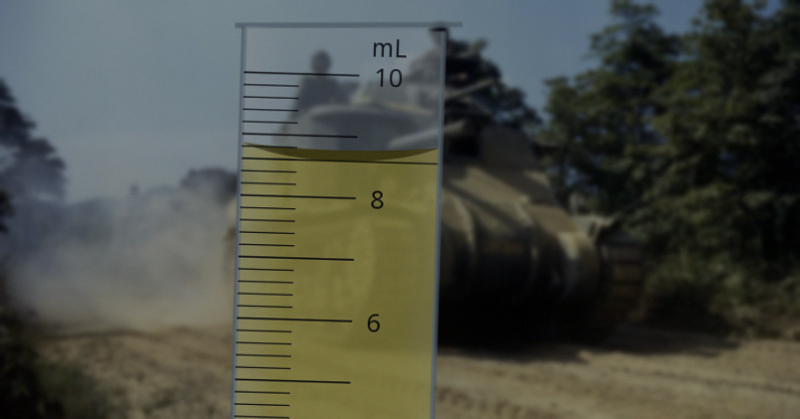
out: 8.6 mL
